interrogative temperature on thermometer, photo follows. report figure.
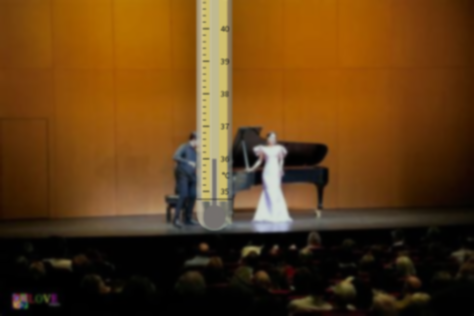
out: 36 °C
